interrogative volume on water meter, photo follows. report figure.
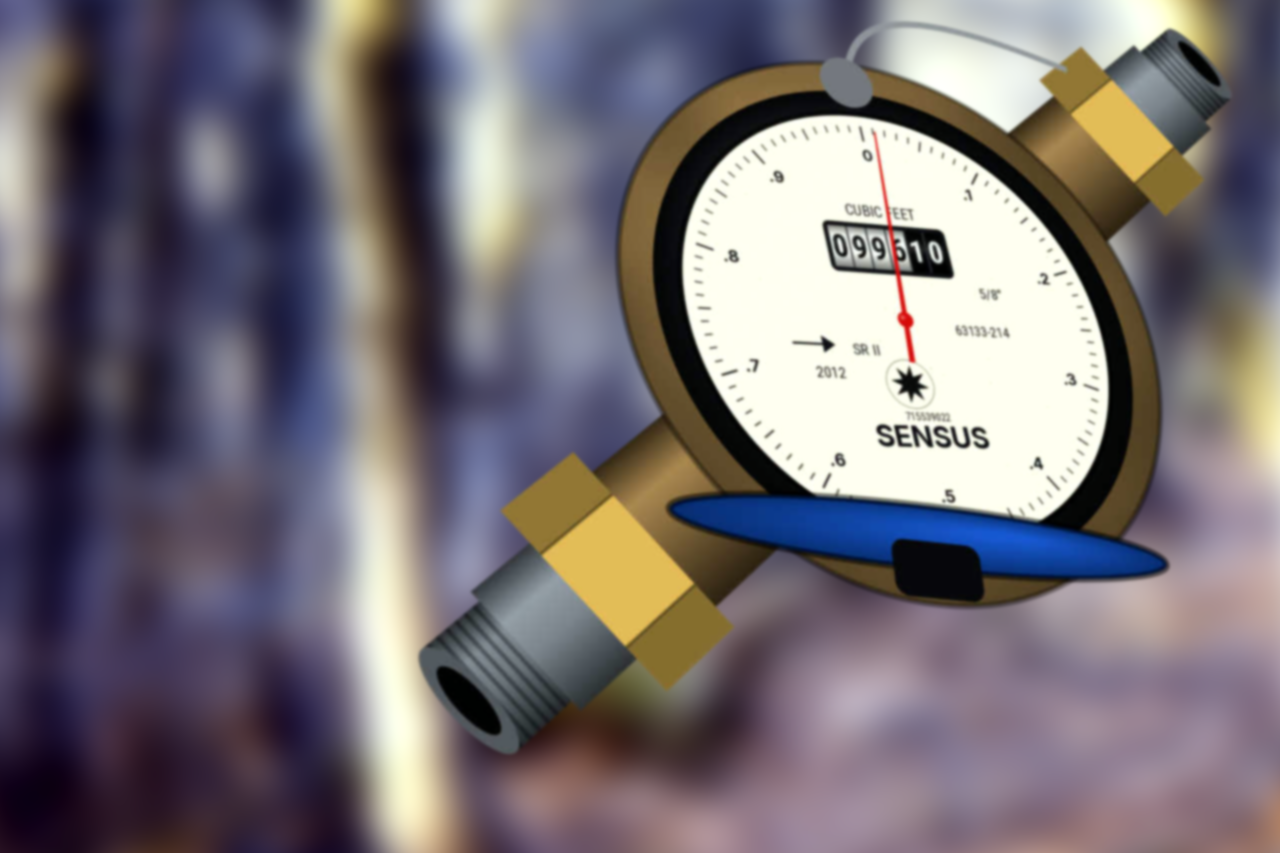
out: 99610.01 ft³
